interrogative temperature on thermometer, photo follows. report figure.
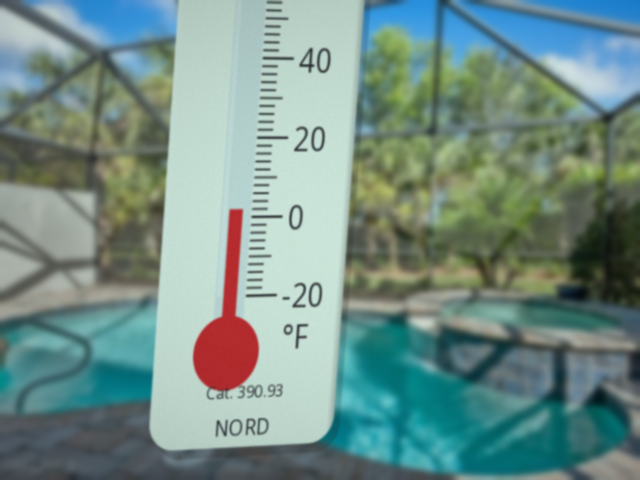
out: 2 °F
